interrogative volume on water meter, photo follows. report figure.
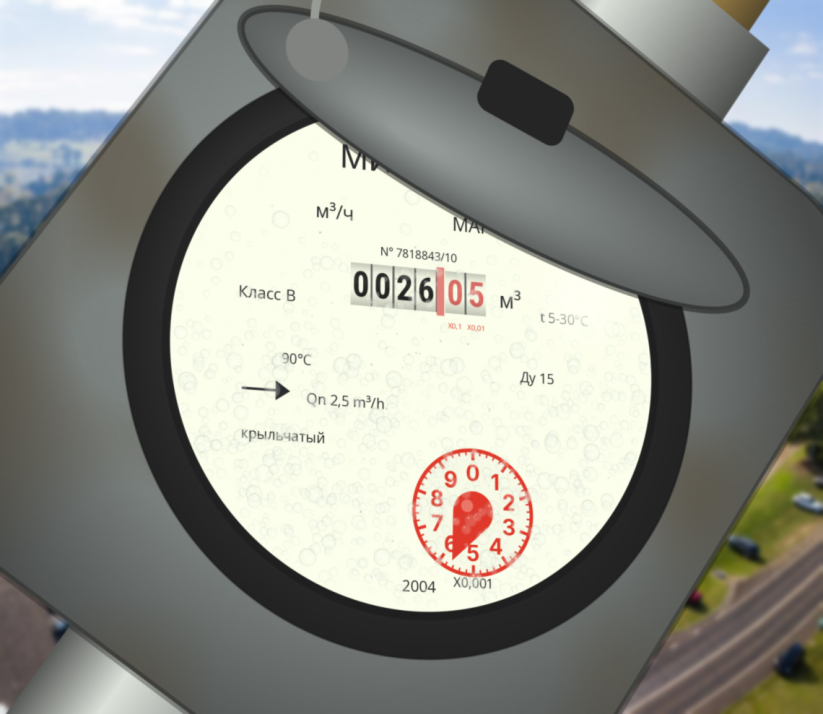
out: 26.055 m³
